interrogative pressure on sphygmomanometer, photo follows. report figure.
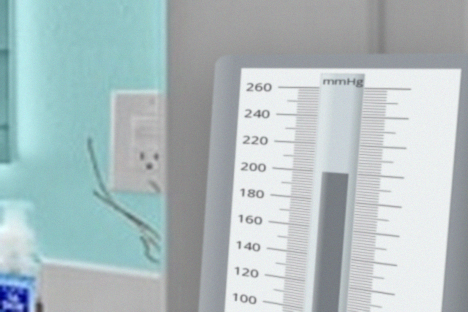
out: 200 mmHg
